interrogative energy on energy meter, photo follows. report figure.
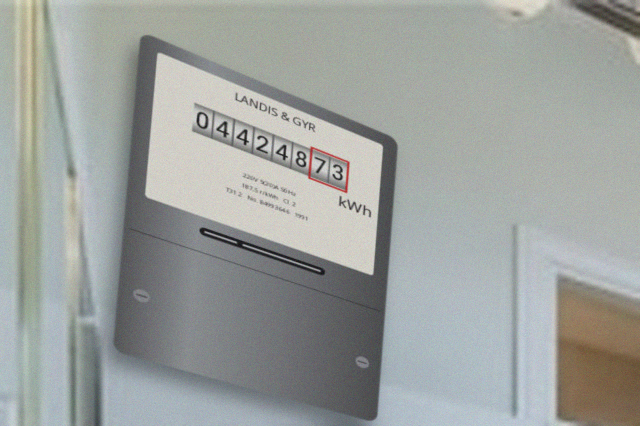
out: 44248.73 kWh
